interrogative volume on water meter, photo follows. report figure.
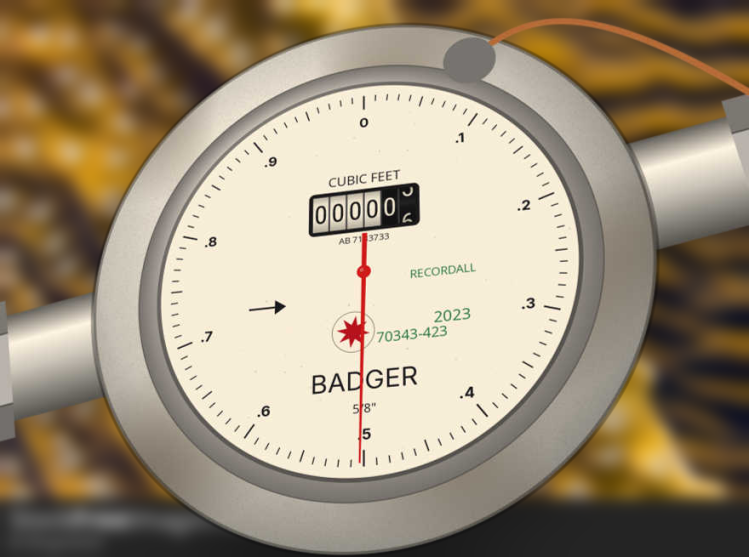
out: 5.50 ft³
